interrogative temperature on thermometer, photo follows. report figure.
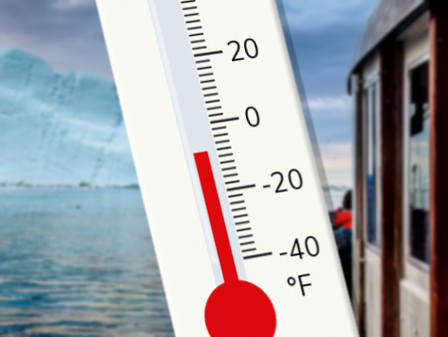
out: -8 °F
